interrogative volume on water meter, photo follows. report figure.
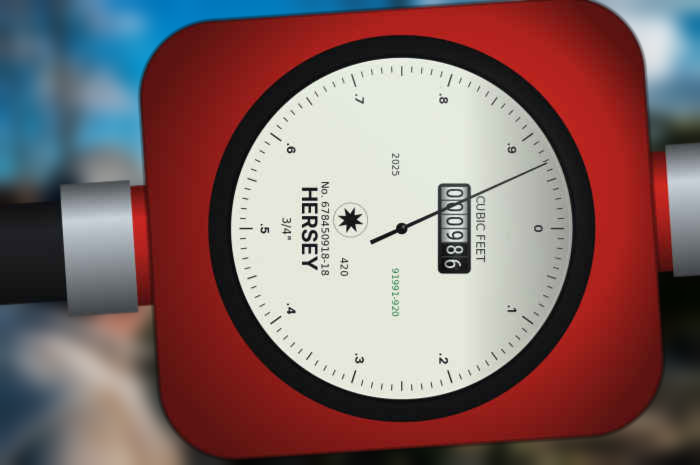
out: 985.93 ft³
